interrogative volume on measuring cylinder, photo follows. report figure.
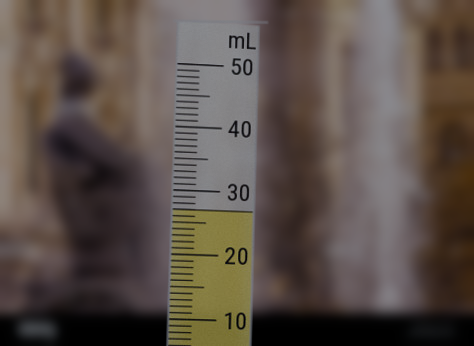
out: 27 mL
